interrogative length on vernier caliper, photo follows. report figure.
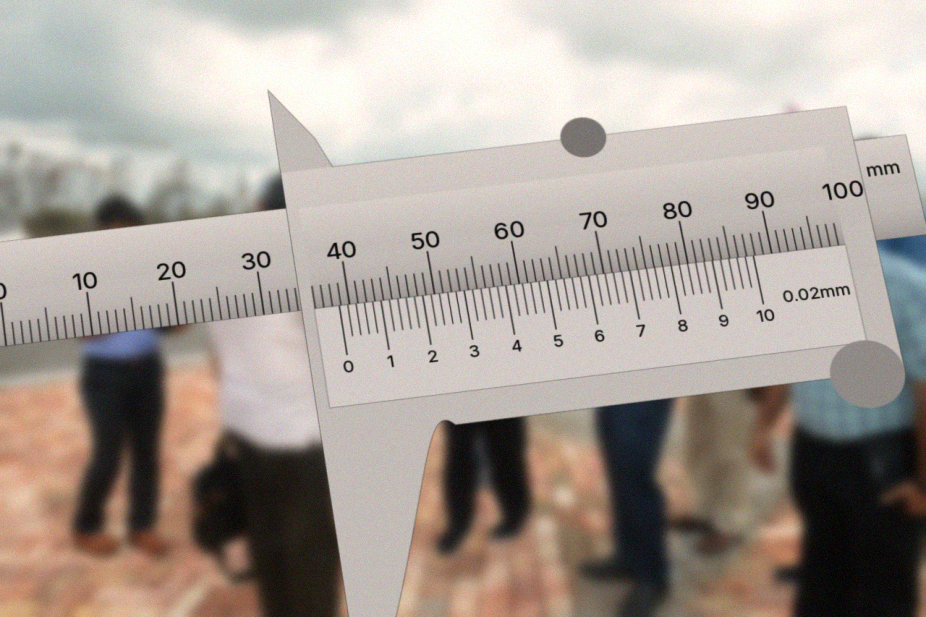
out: 38.8 mm
